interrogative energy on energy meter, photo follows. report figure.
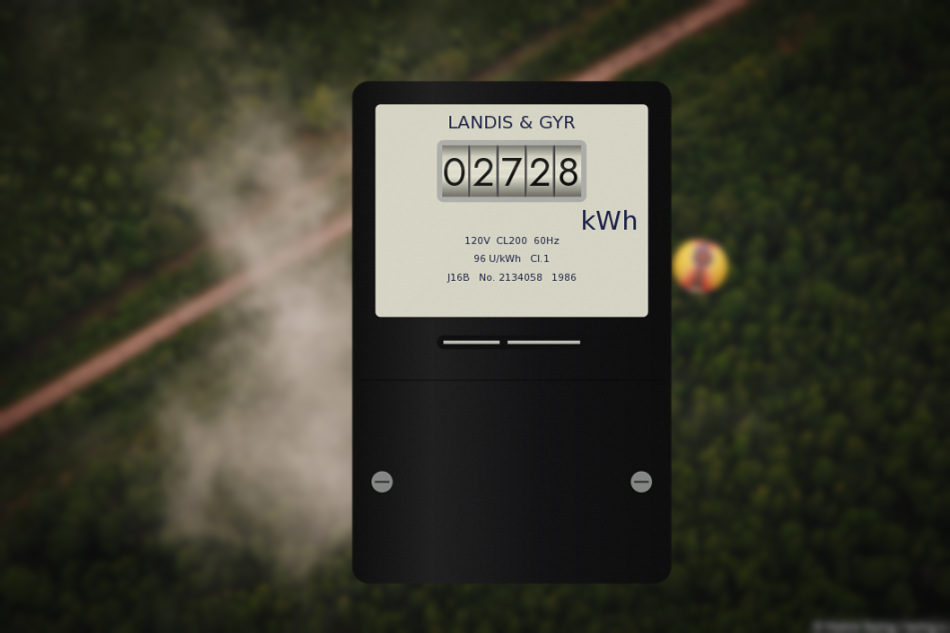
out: 2728 kWh
